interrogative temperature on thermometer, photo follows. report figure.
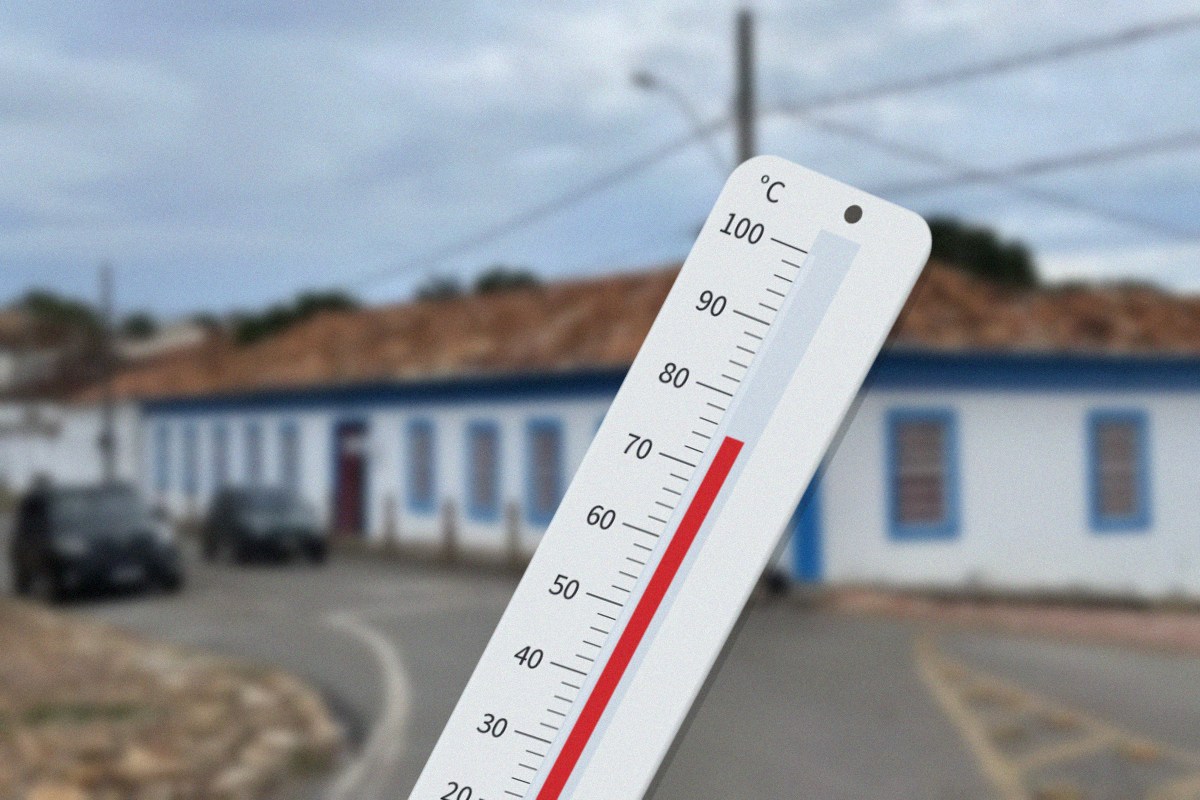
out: 75 °C
